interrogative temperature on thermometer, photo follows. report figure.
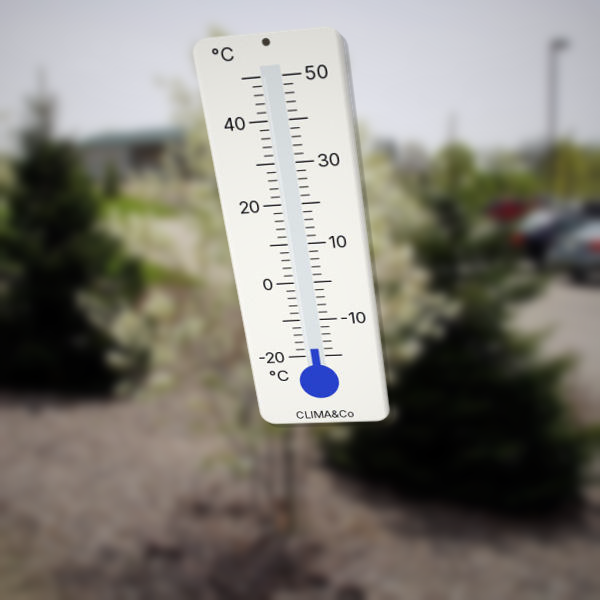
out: -18 °C
